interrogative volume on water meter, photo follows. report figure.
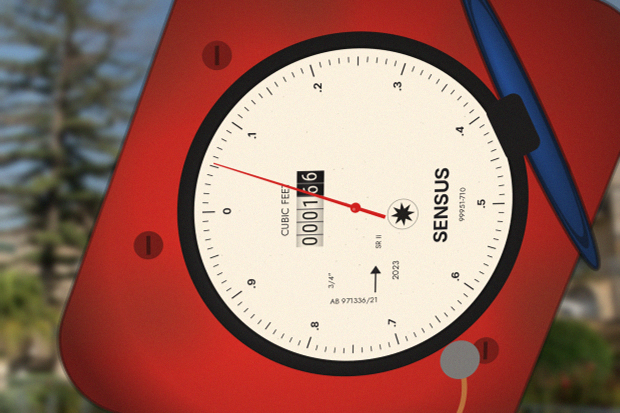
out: 166.05 ft³
